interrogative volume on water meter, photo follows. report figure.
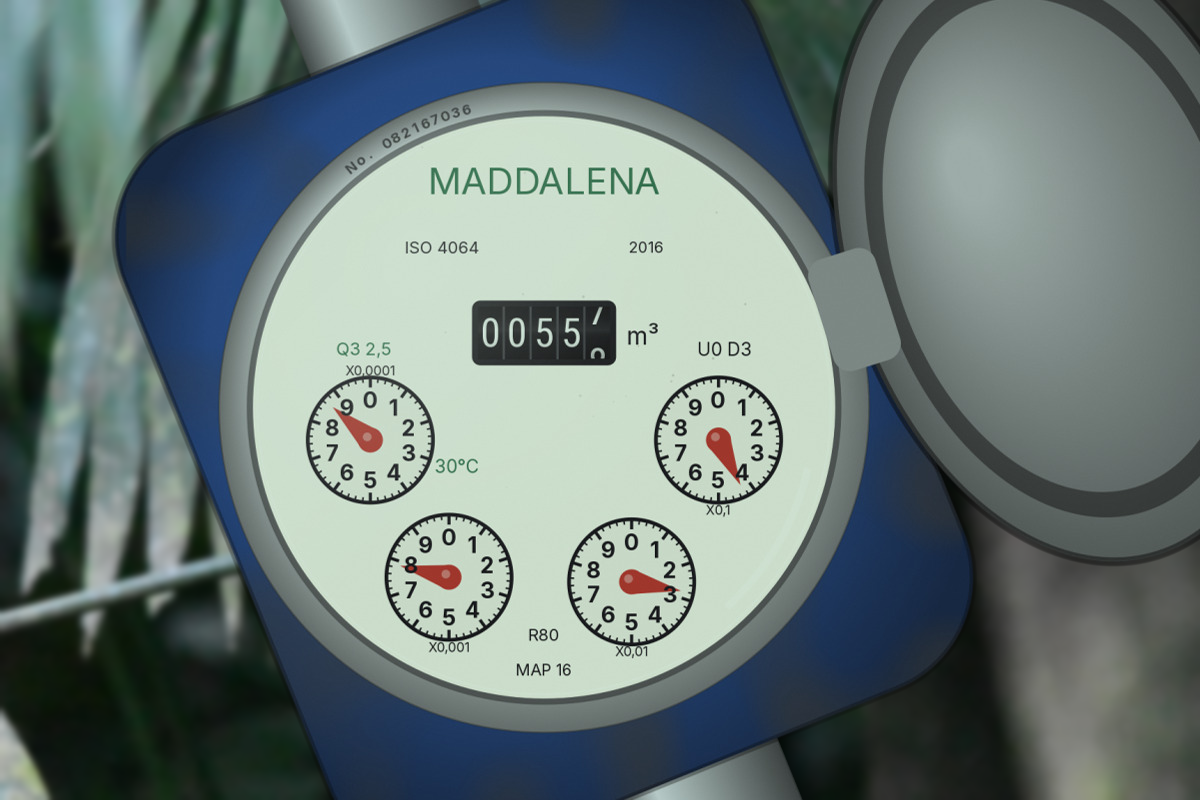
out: 557.4278 m³
